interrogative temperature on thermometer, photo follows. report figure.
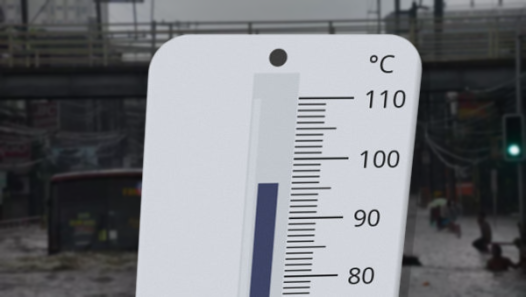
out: 96 °C
